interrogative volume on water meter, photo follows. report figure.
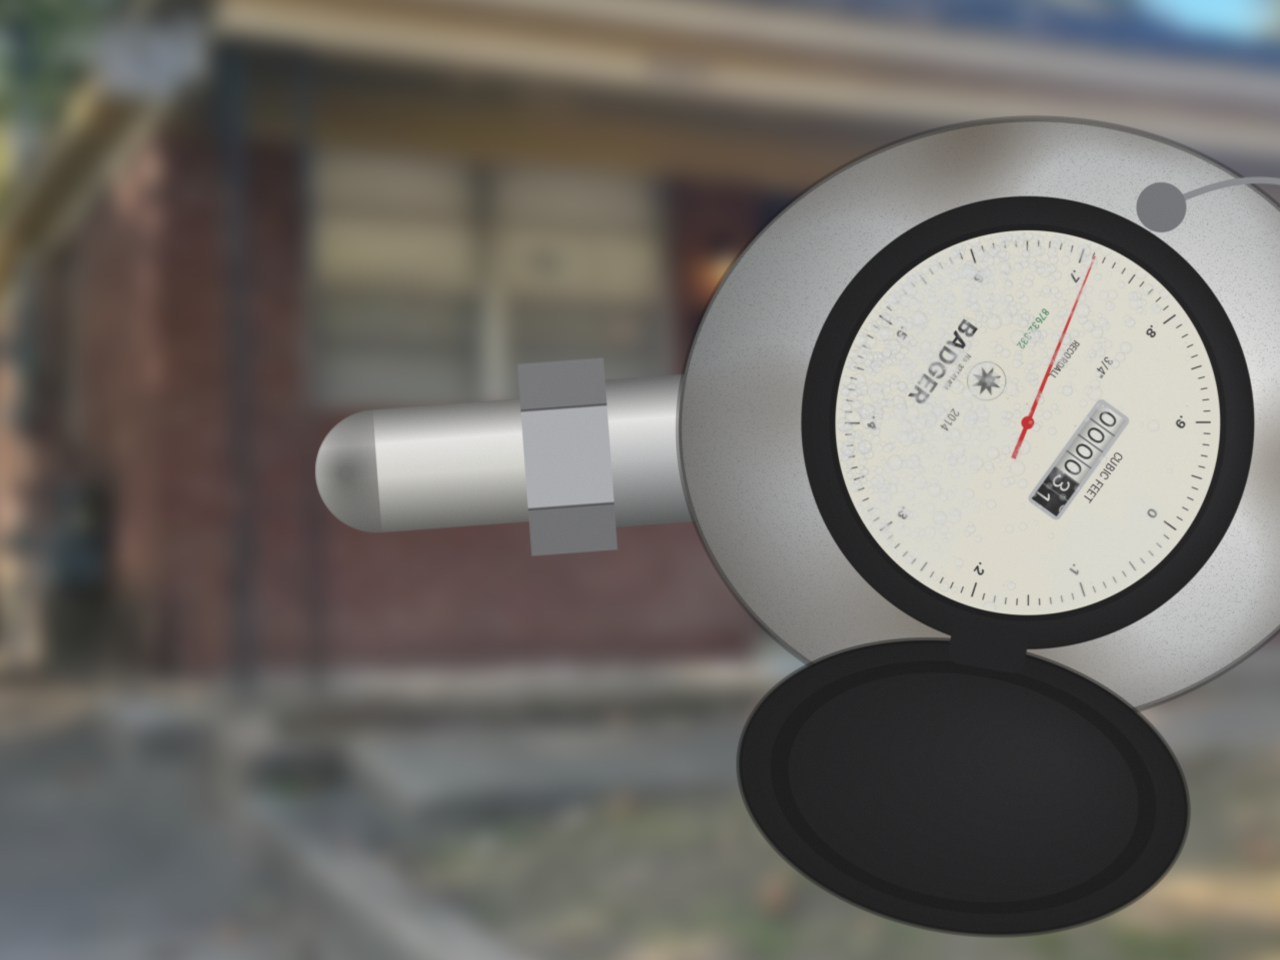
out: 30.71 ft³
